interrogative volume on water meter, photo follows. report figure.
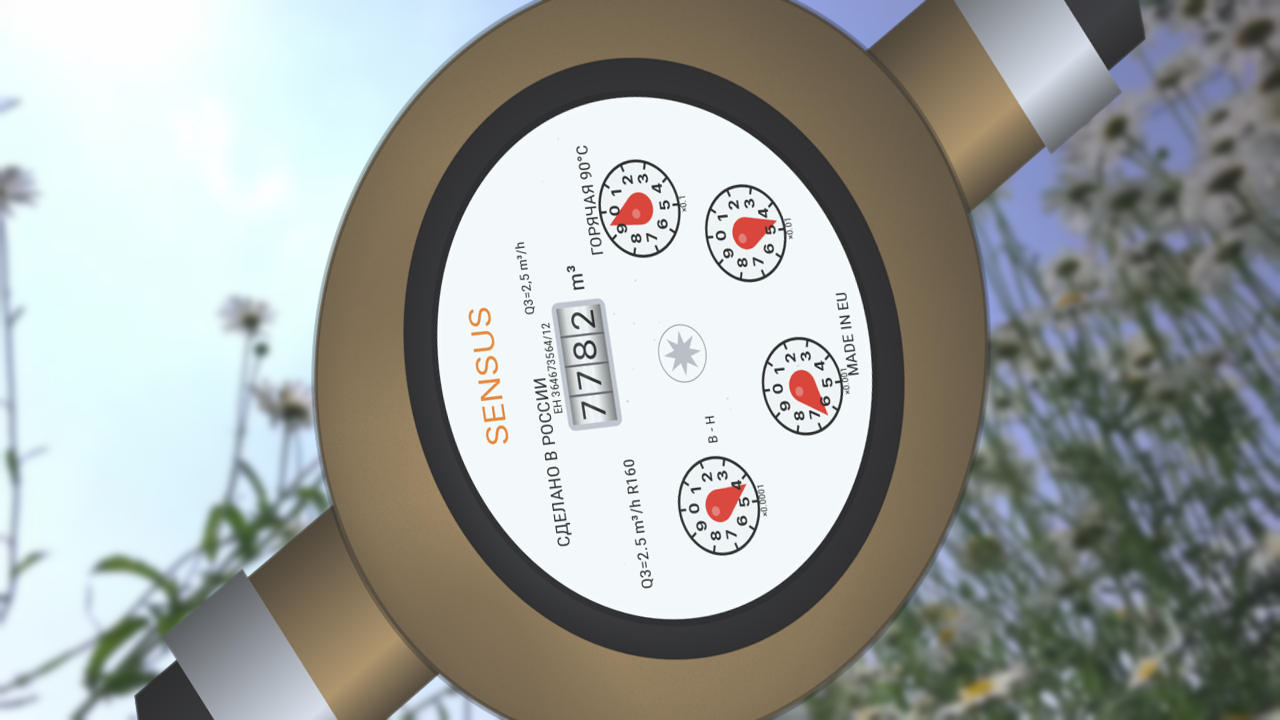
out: 7781.9464 m³
